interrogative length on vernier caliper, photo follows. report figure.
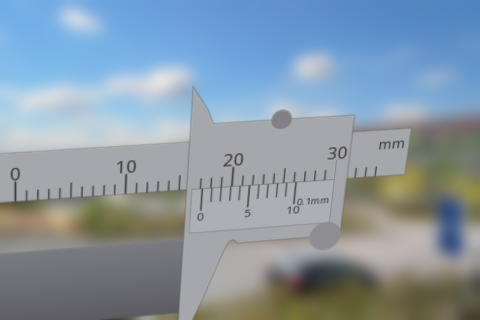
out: 17.2 mm
